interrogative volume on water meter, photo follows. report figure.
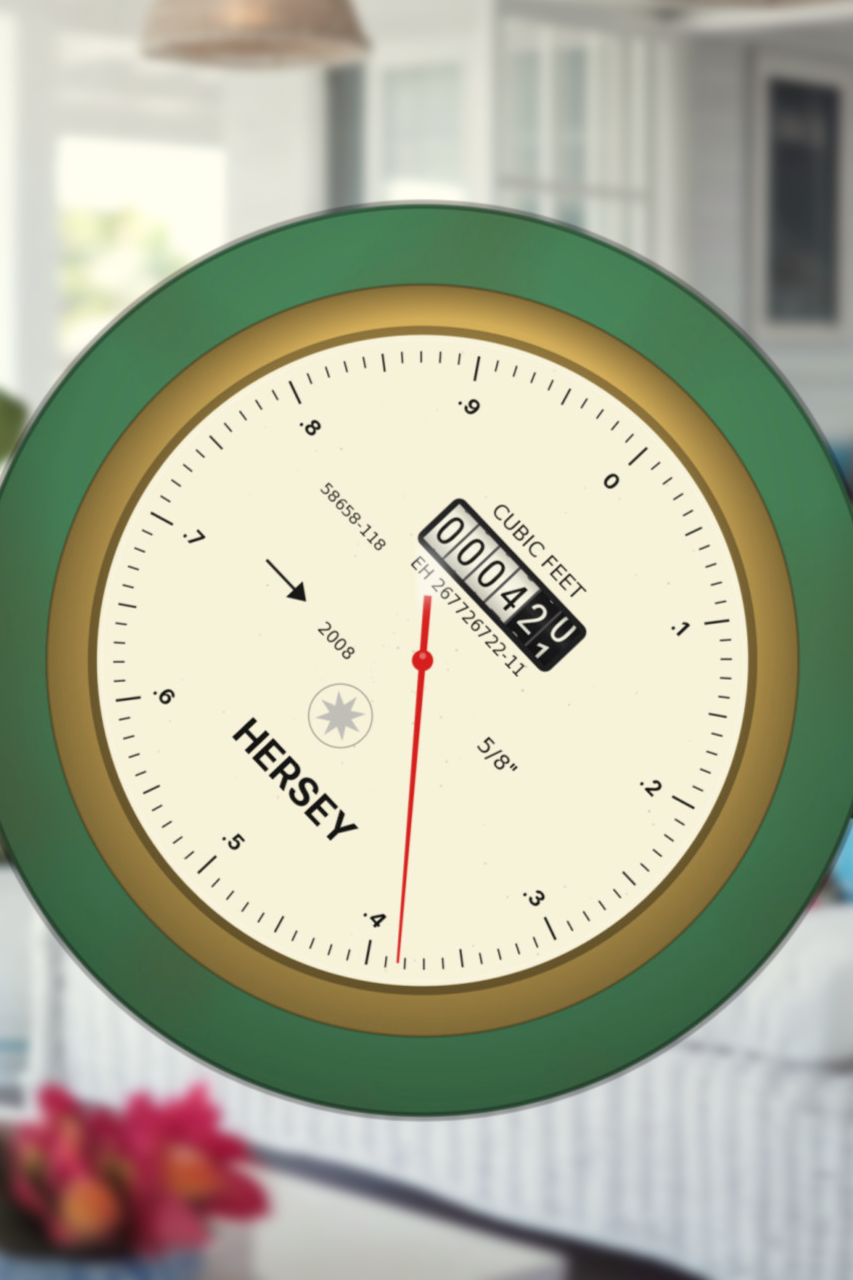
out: 420.38 ft³
